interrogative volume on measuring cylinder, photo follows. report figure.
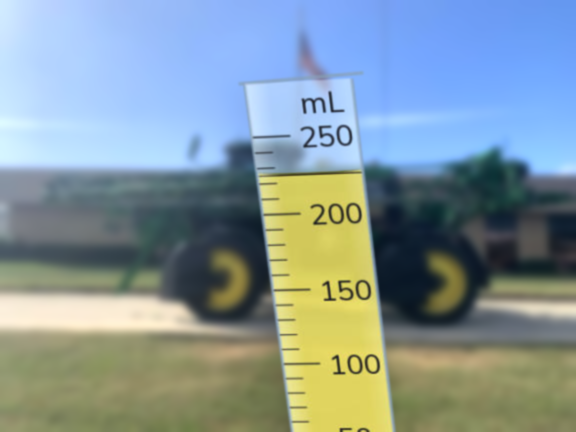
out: 225 mL
